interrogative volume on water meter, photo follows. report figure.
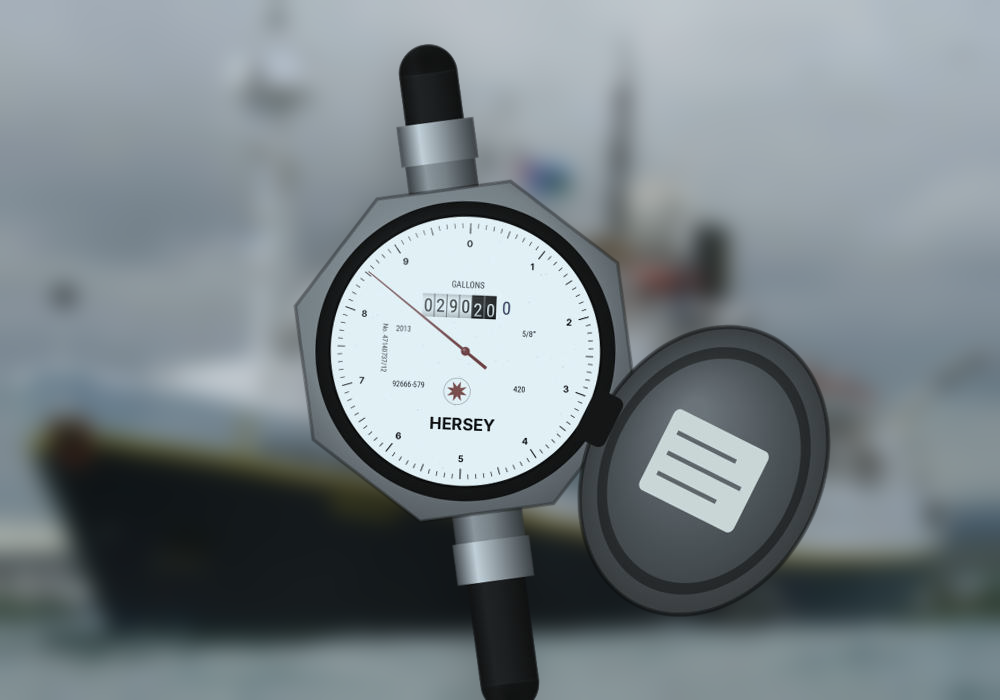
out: 290198.5 gal
